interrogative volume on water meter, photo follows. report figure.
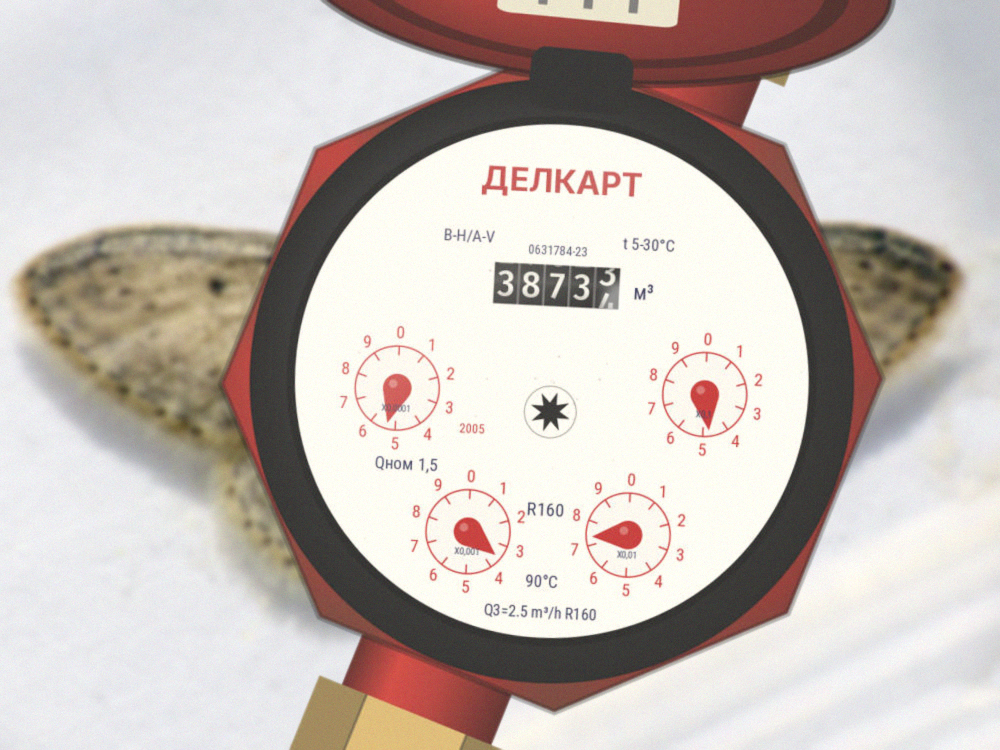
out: 38733.4735 m³
